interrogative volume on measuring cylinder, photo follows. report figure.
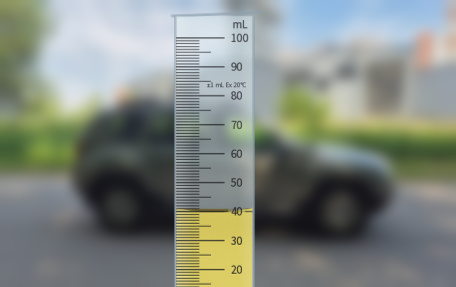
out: 40 mL
